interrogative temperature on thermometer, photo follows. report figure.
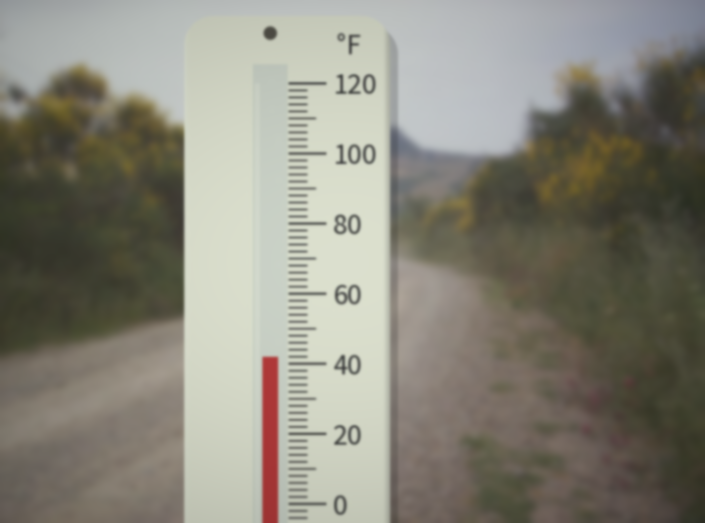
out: 42 °F
